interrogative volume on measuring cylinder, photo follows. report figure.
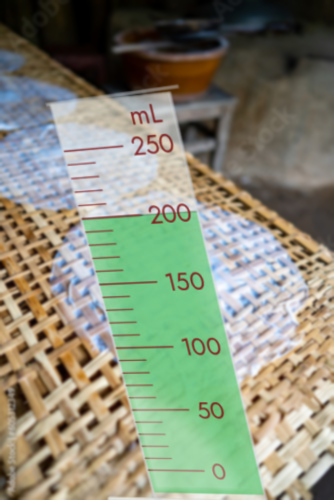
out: 200 mL
